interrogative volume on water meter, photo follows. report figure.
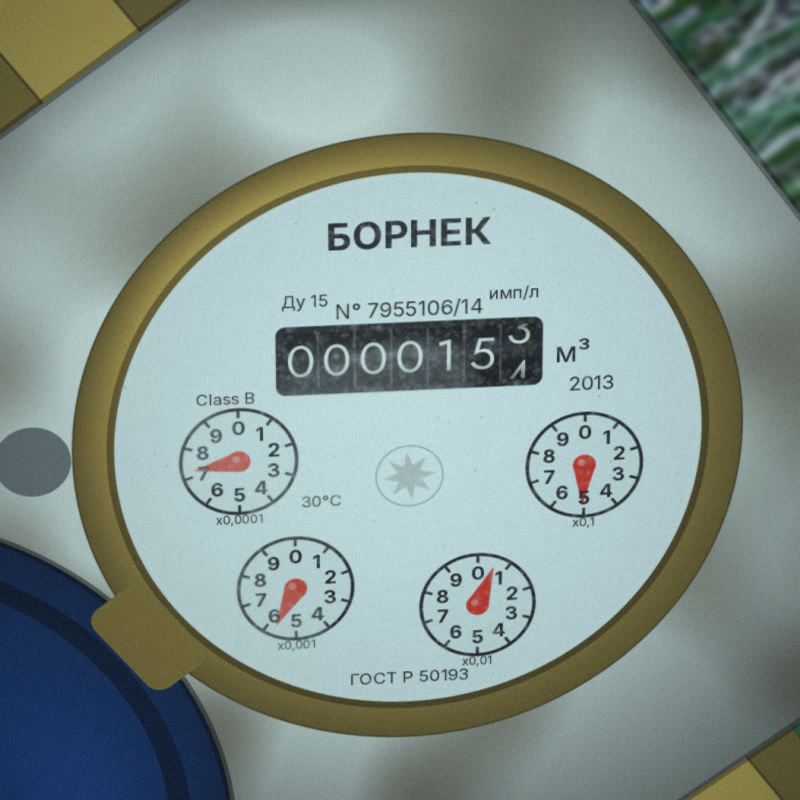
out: 153.5057 m³
